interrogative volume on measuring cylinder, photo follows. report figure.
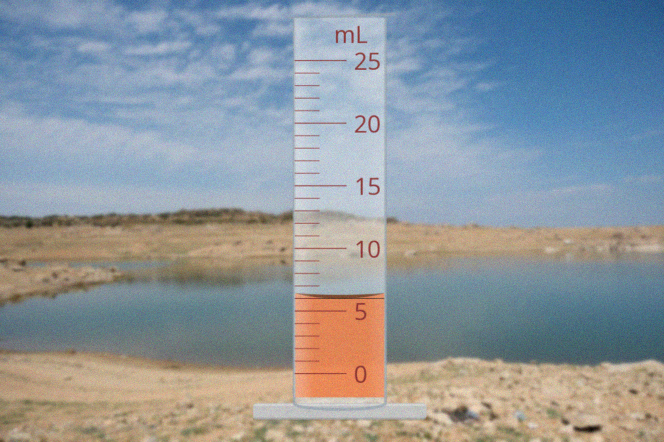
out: 6 mL
